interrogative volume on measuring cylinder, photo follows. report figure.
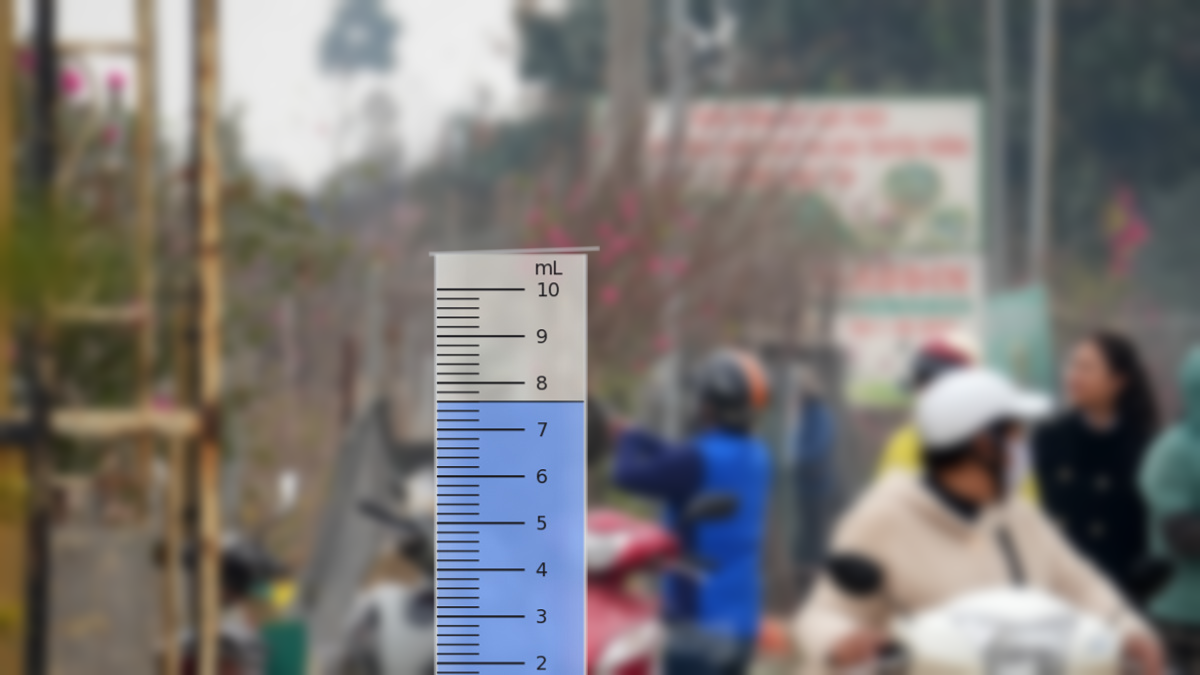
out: 7.6 mL
